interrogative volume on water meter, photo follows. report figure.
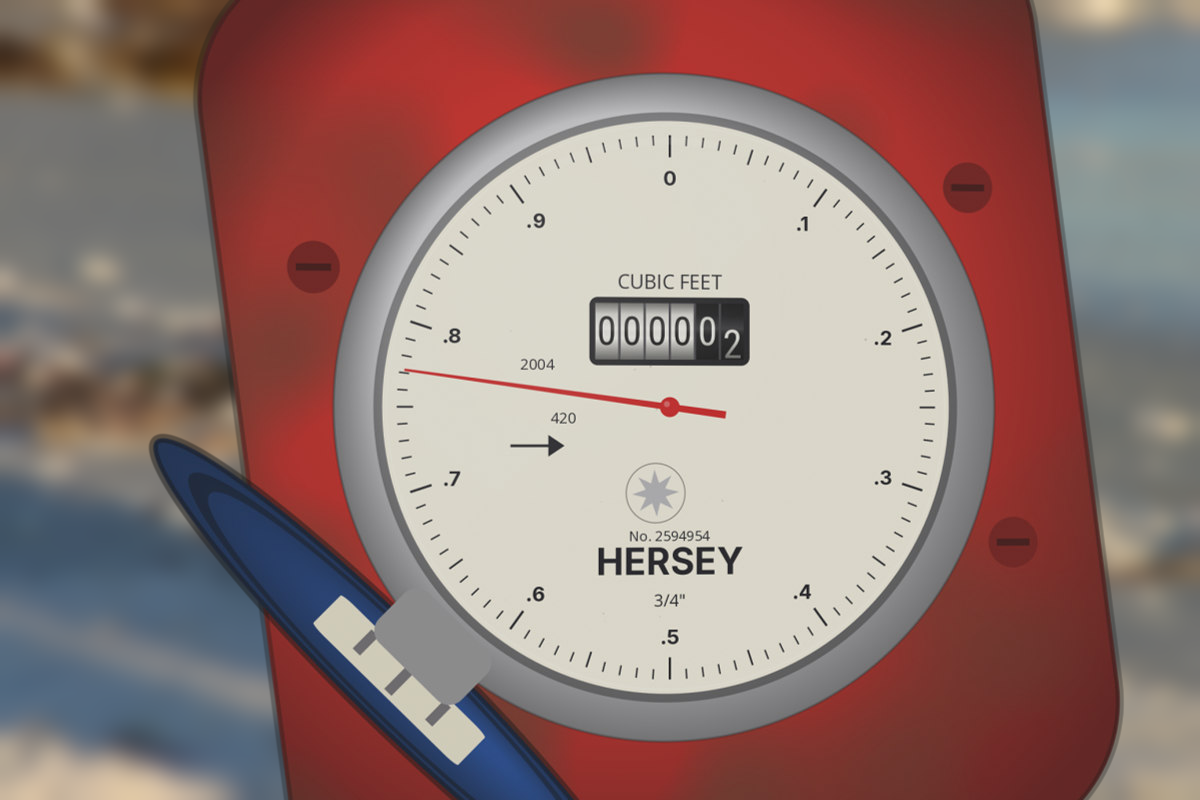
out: 1.77 ft³
